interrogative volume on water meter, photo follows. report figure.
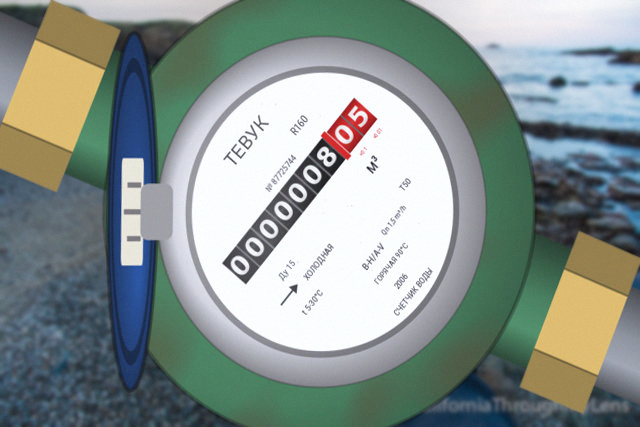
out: 8.05 m³
